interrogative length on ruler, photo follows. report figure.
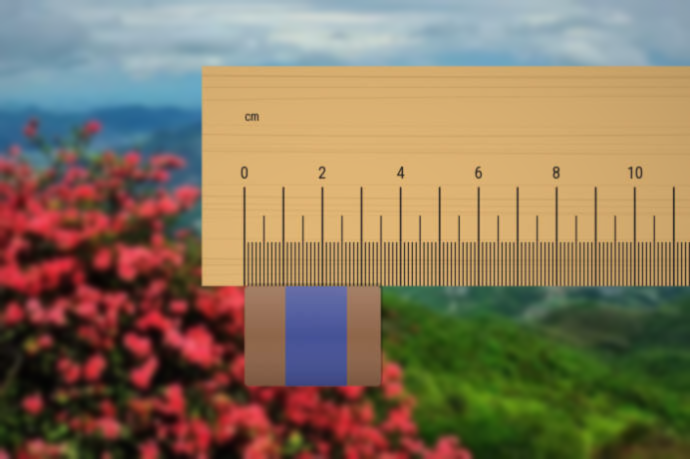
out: 3.5 cm
